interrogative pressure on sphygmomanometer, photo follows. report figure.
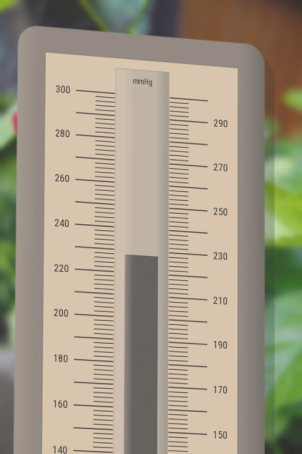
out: 228 mmHg
